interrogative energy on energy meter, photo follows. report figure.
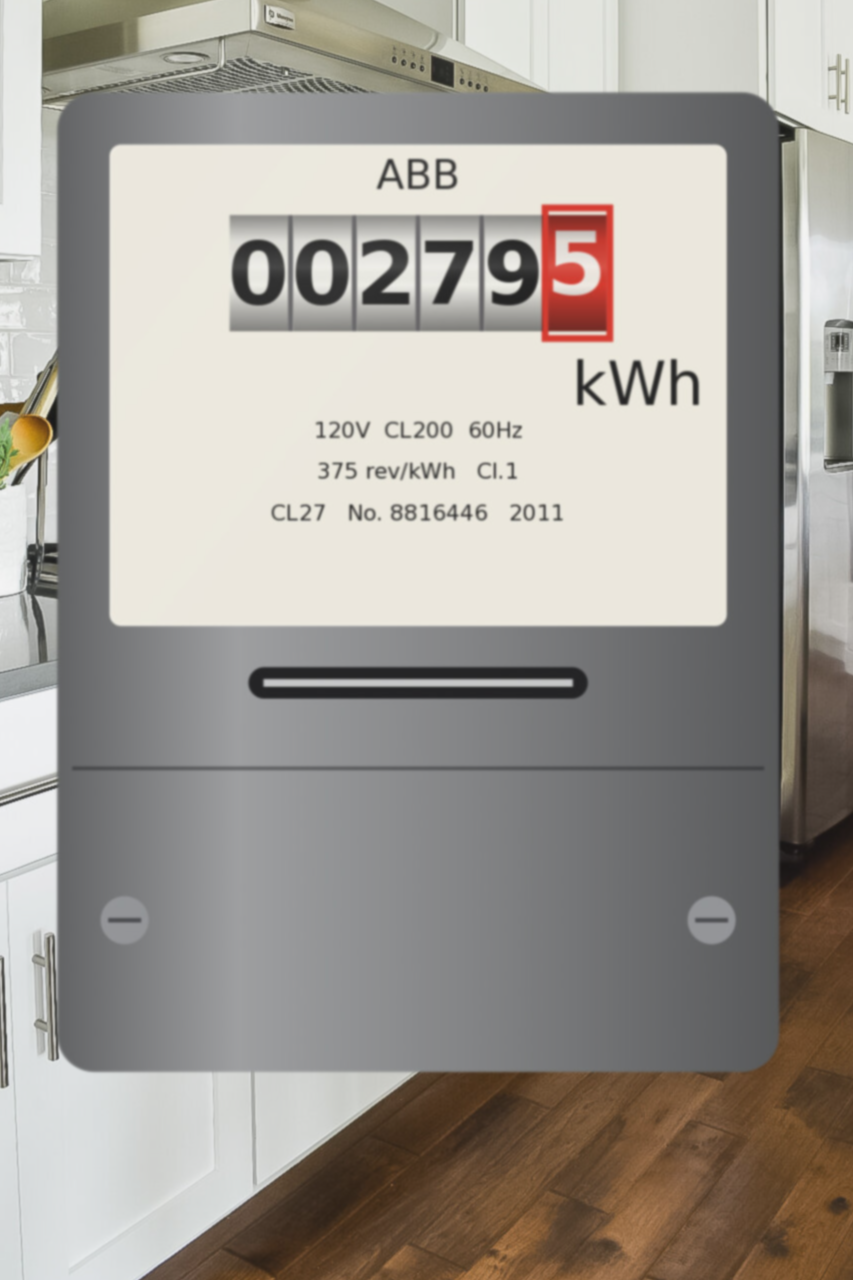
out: 279.5 kWh
